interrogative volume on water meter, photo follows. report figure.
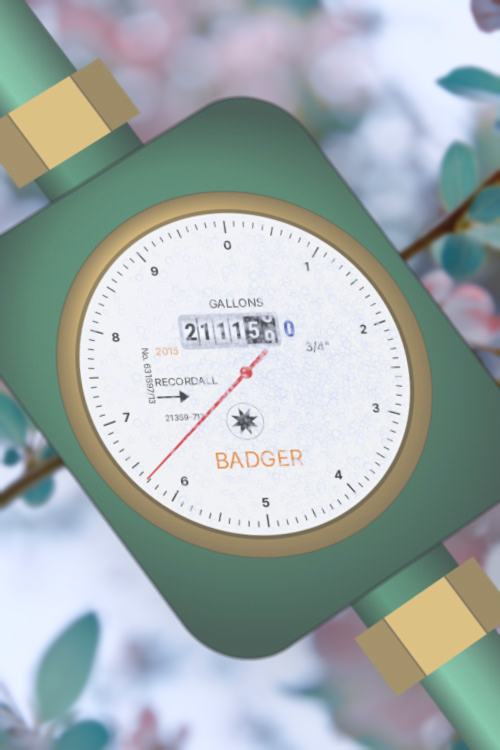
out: 2111586.3 gal
